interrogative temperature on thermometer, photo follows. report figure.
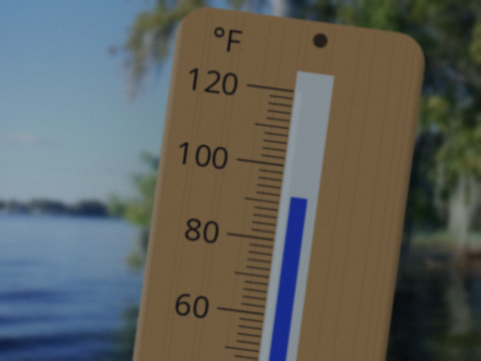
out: 92 °F
